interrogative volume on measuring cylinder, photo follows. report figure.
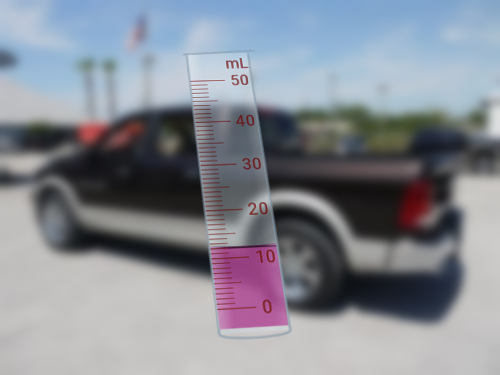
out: 12 mL
